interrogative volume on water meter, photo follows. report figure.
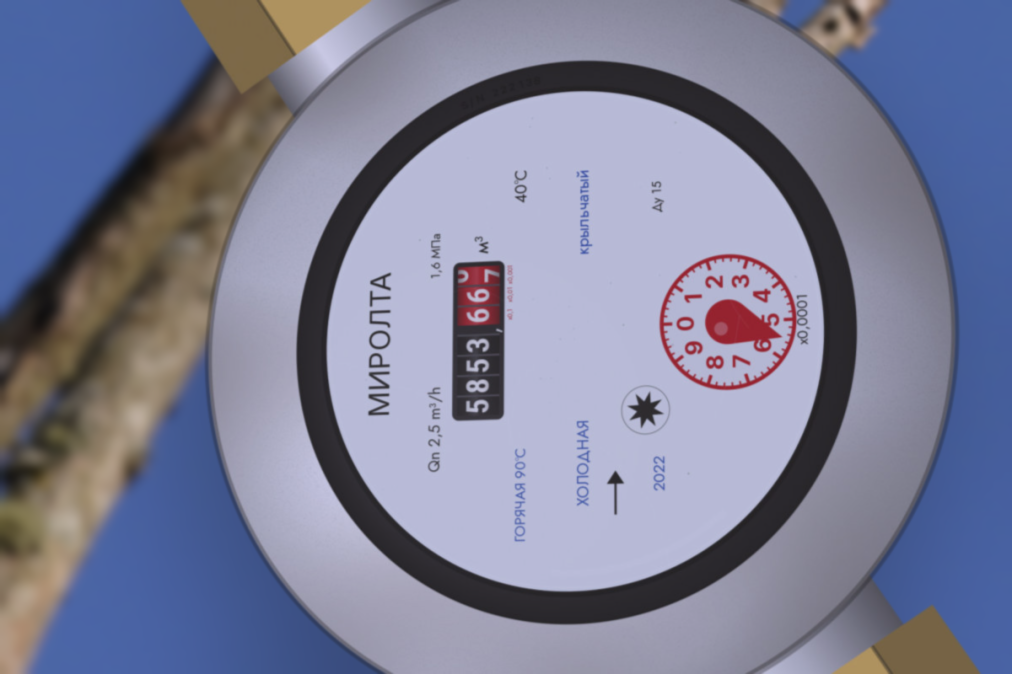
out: 5853.6665 m³
